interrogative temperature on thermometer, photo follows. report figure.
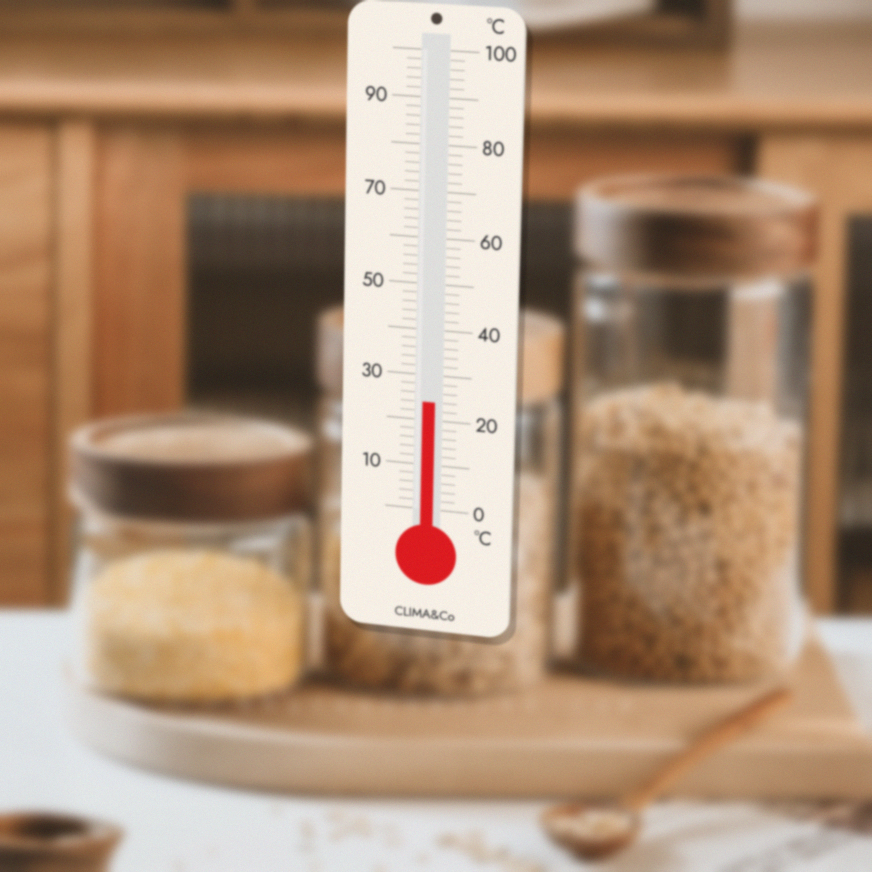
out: 24 °C
